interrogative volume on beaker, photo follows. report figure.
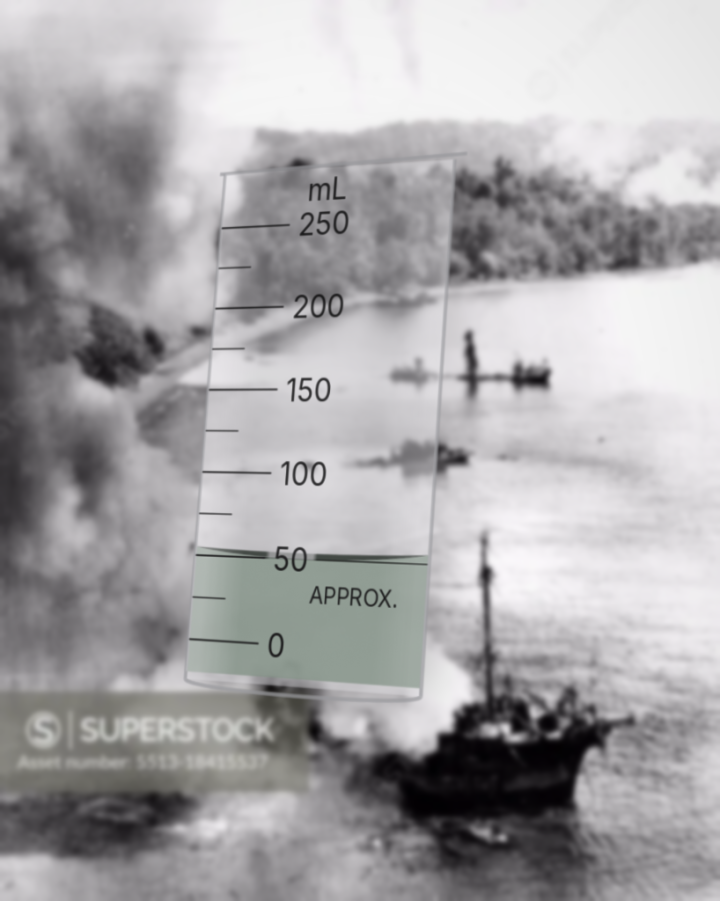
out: 50 mL
